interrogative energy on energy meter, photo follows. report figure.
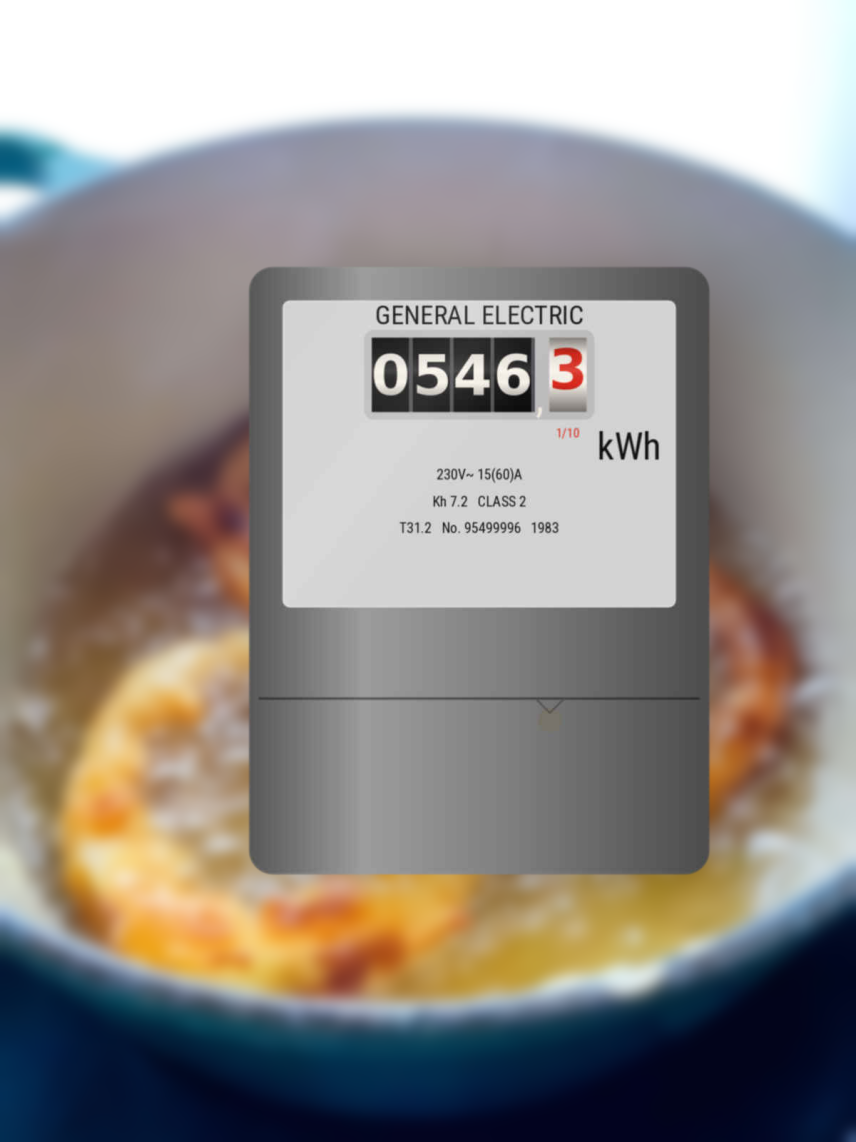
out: 546.3 kWh
